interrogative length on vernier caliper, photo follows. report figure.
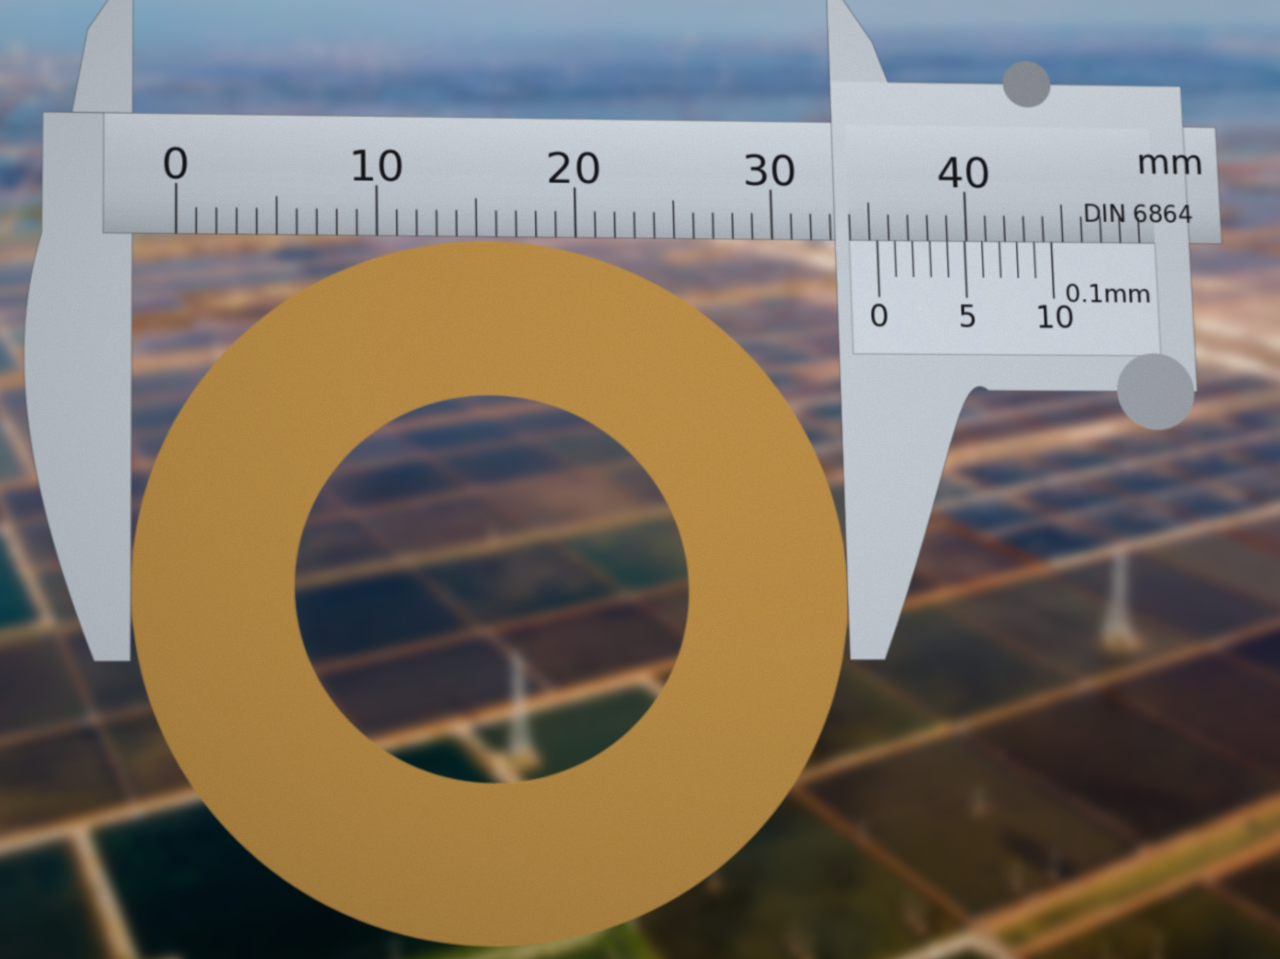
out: 35.4 mm
